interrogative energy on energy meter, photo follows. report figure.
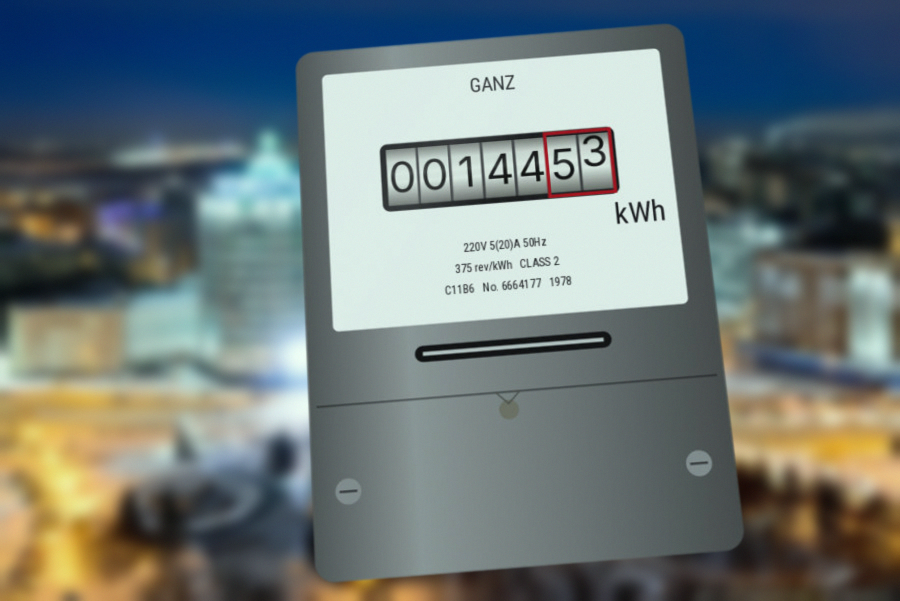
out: 144.53 kWh
